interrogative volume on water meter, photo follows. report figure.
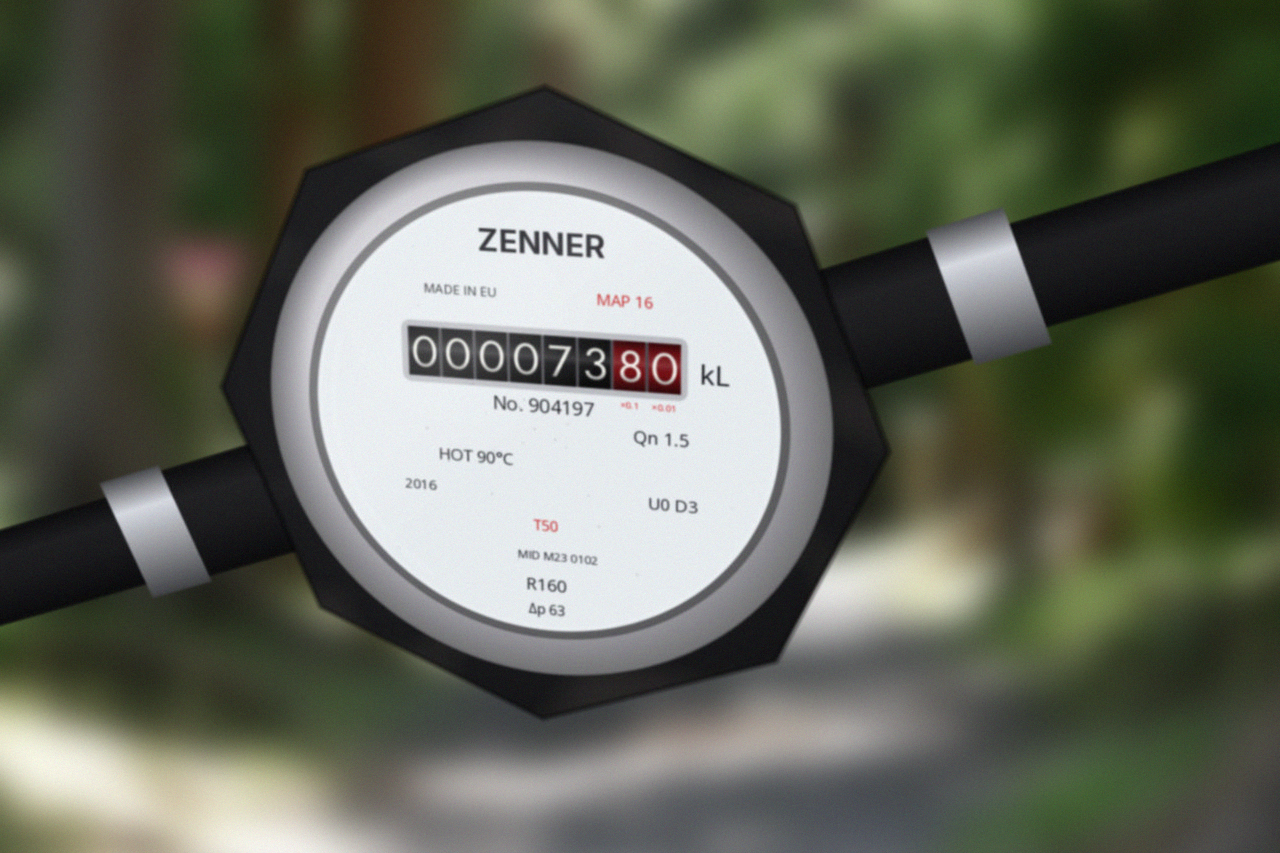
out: 73.80 kL
